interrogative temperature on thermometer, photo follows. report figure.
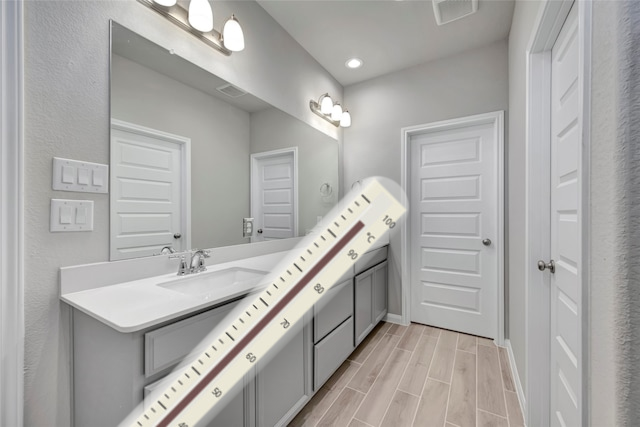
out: 96 °C
